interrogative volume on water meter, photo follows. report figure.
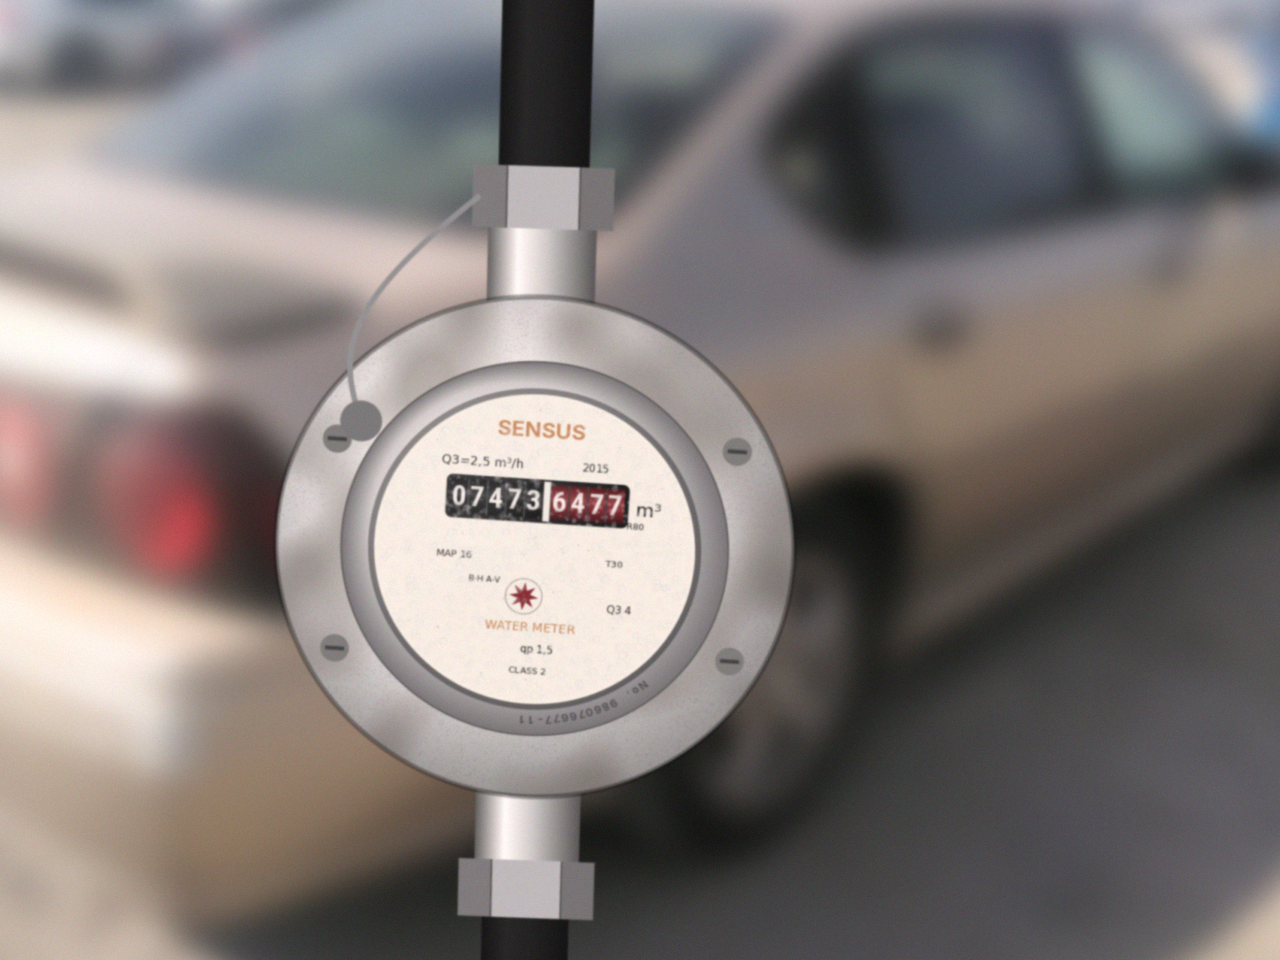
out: 7473.6477 m³
